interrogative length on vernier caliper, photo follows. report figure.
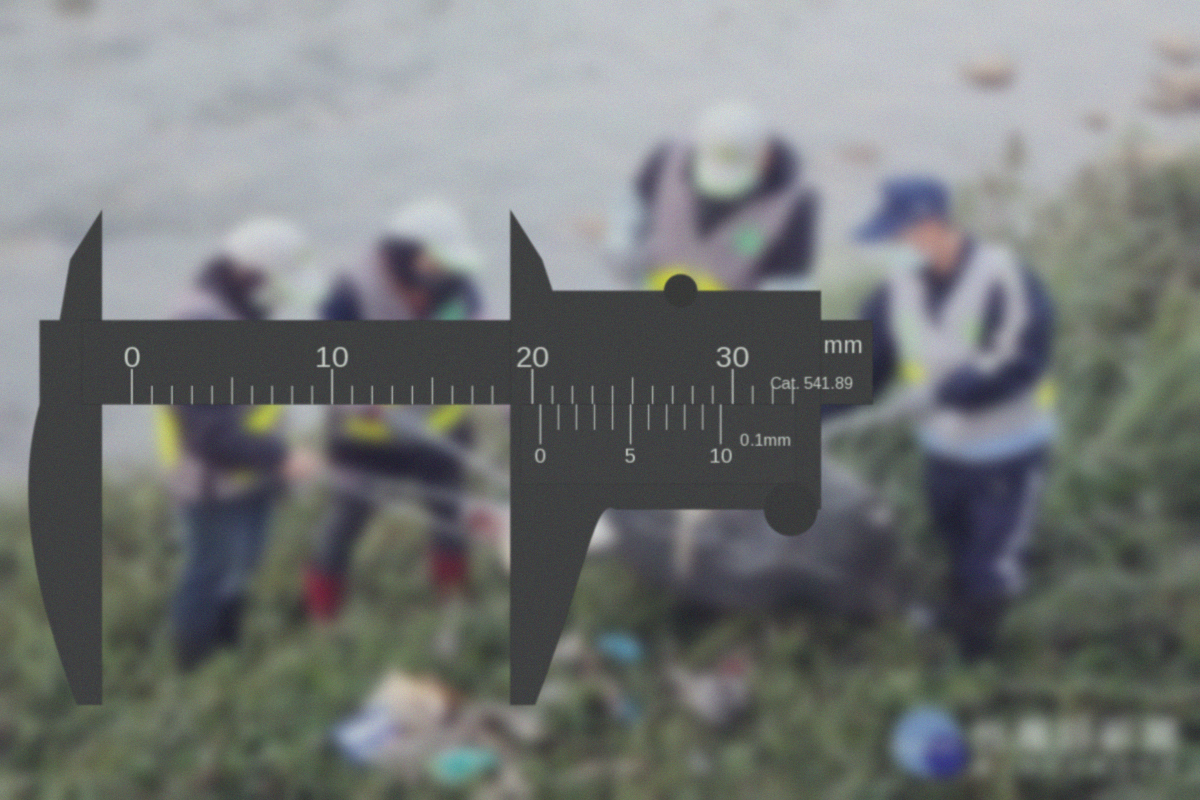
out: 20.4 mm
